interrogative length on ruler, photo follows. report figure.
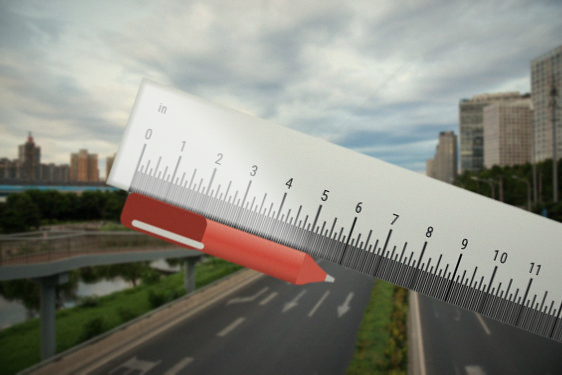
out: 6 in
